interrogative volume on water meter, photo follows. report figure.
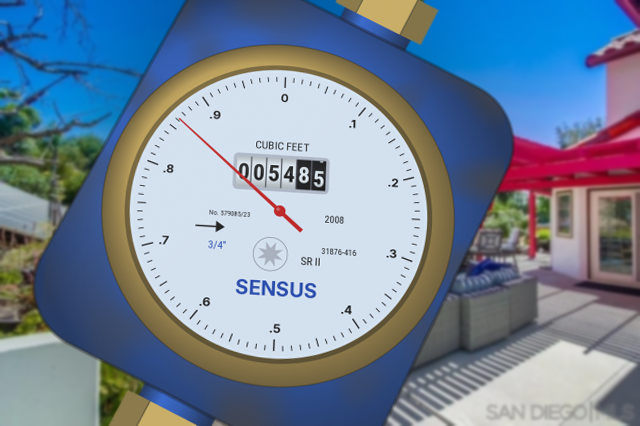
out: 5484.86 ft³
